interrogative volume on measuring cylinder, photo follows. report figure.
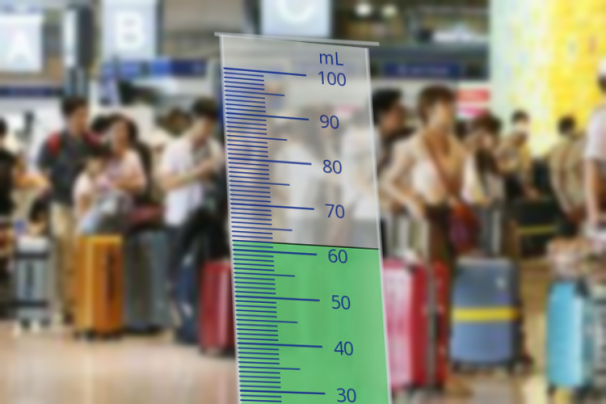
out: 62 mL
